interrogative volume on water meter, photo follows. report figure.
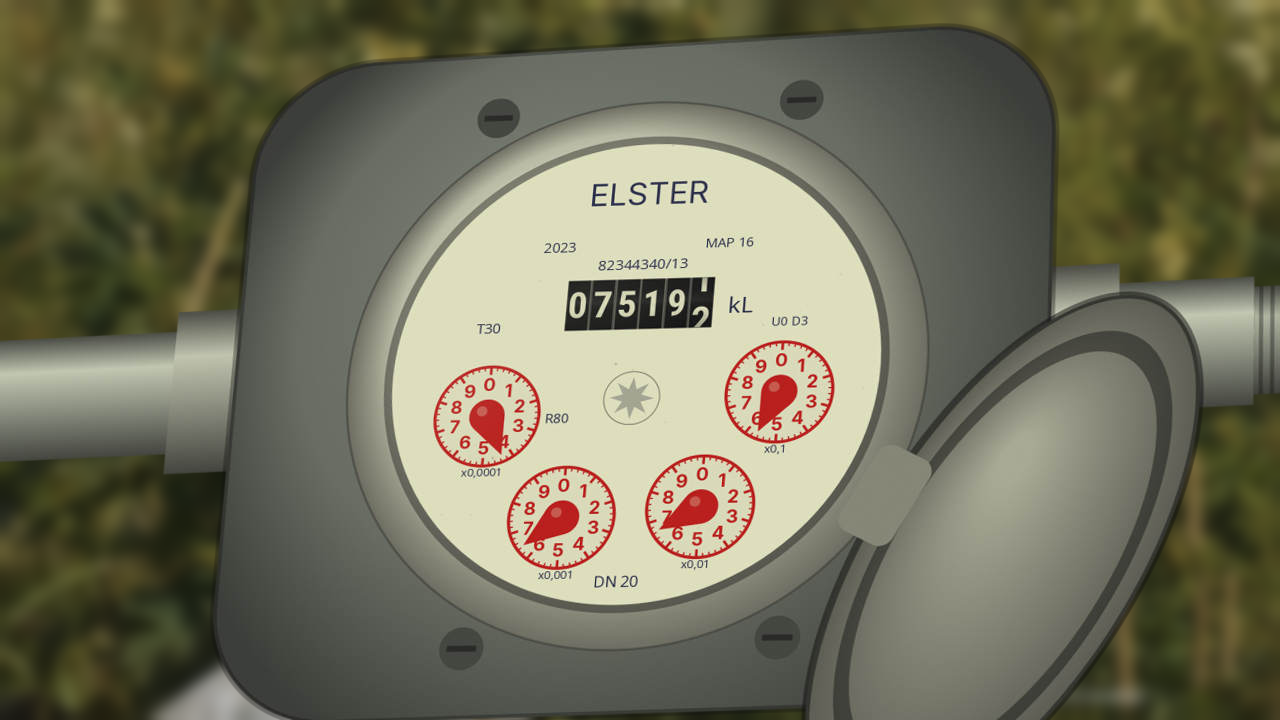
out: 75191.5664 kL
